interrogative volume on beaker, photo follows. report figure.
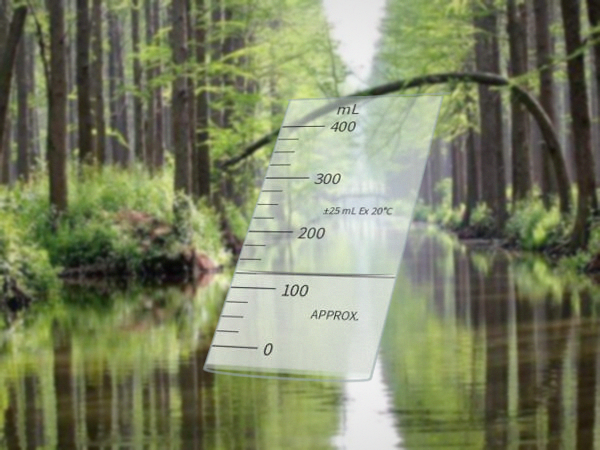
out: 125 mL
